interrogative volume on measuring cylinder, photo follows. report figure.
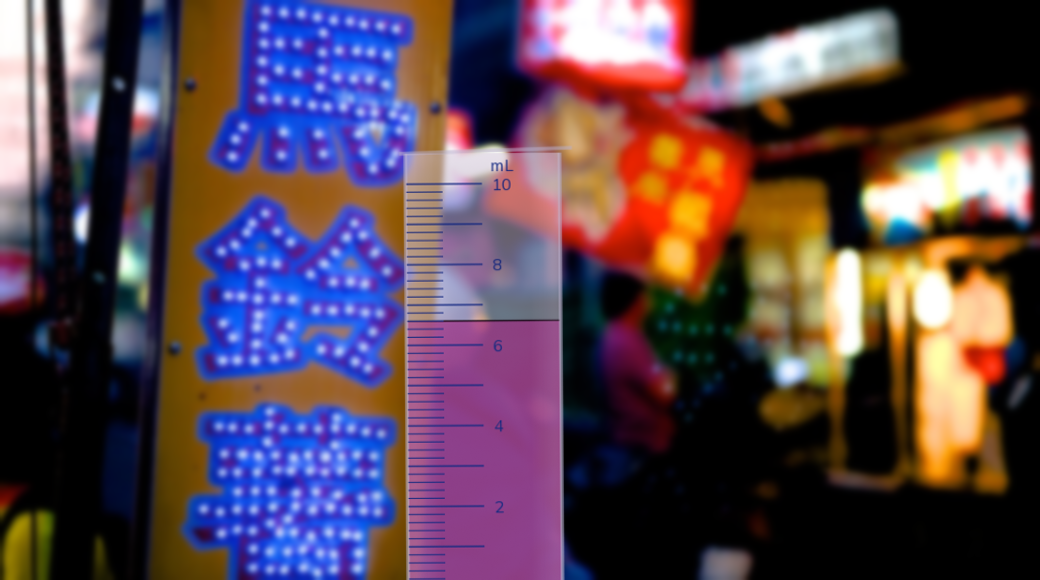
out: 6.6 mL
